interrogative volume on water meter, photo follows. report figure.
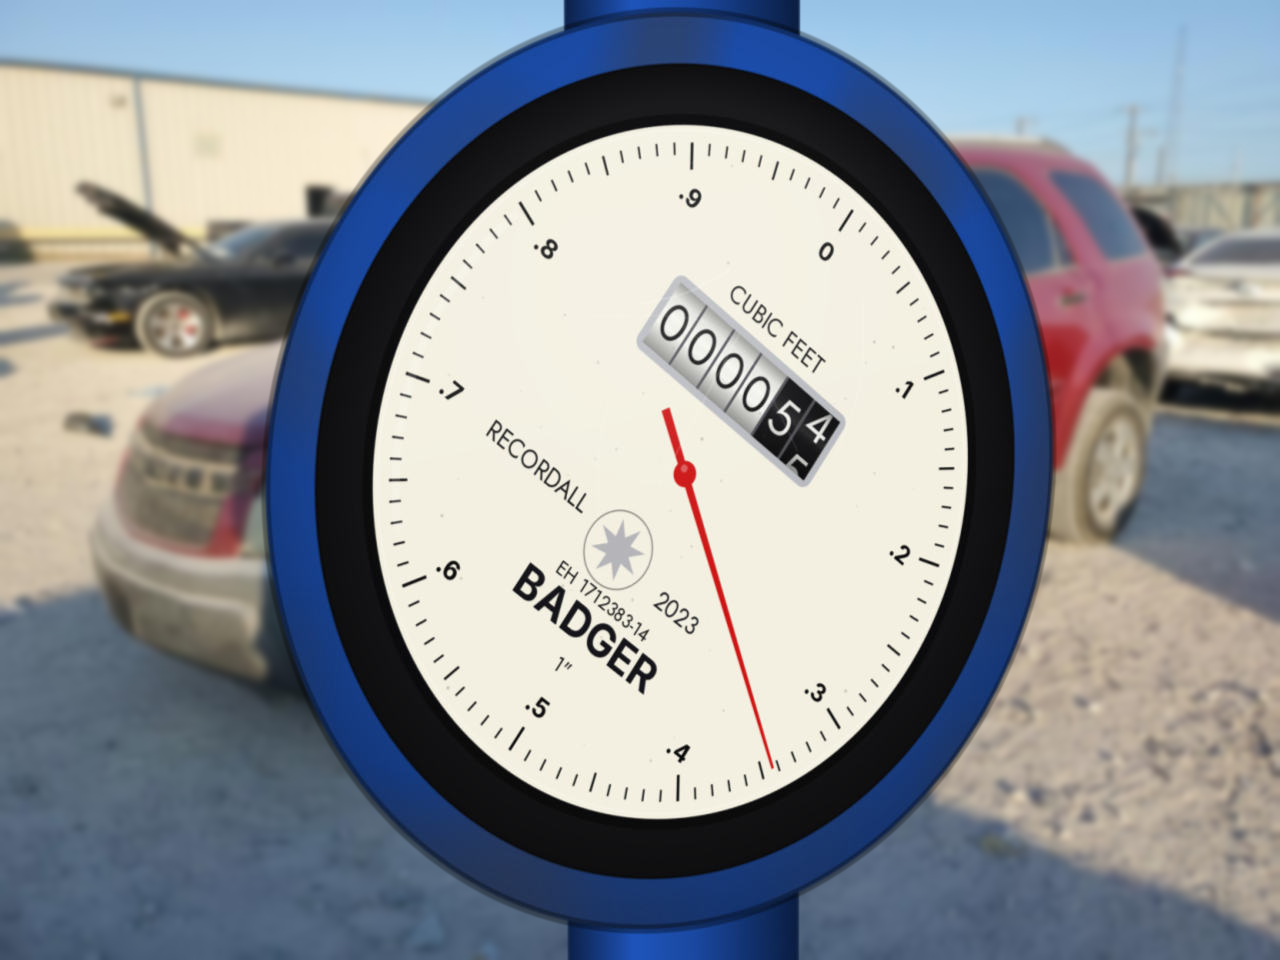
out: 54.34 ft³
